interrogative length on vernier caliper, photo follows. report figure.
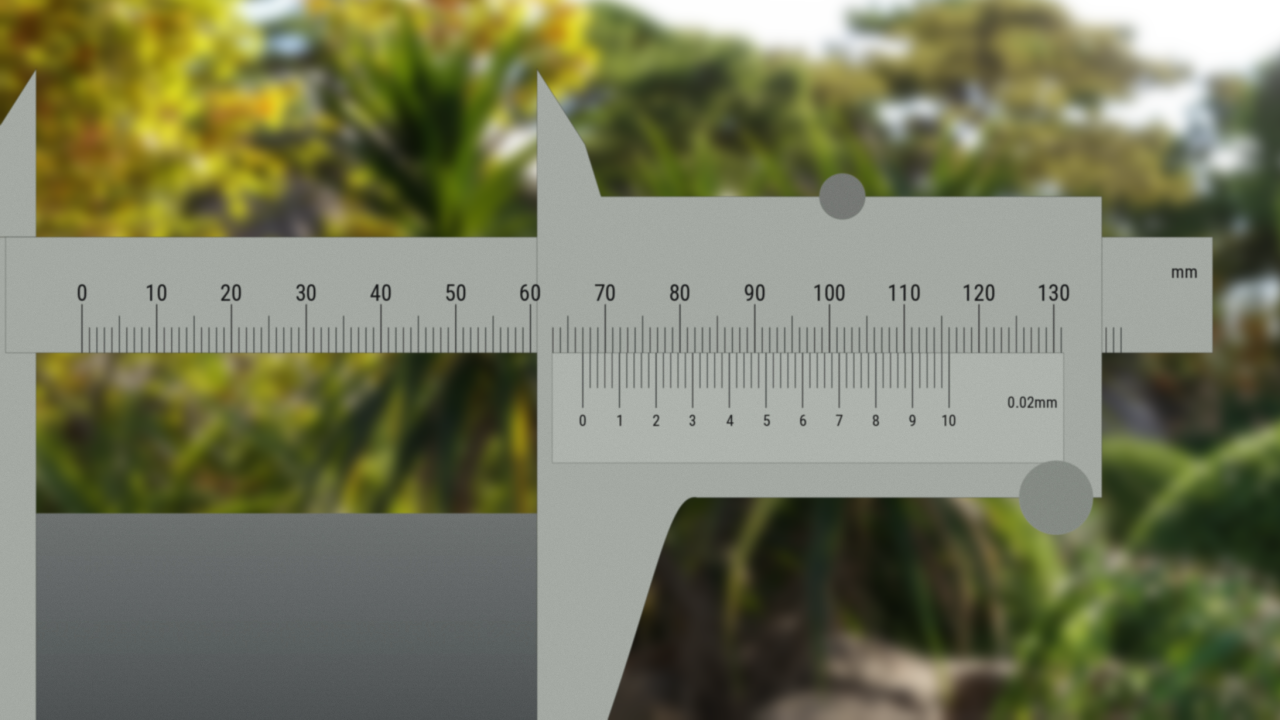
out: 67.0 mm
